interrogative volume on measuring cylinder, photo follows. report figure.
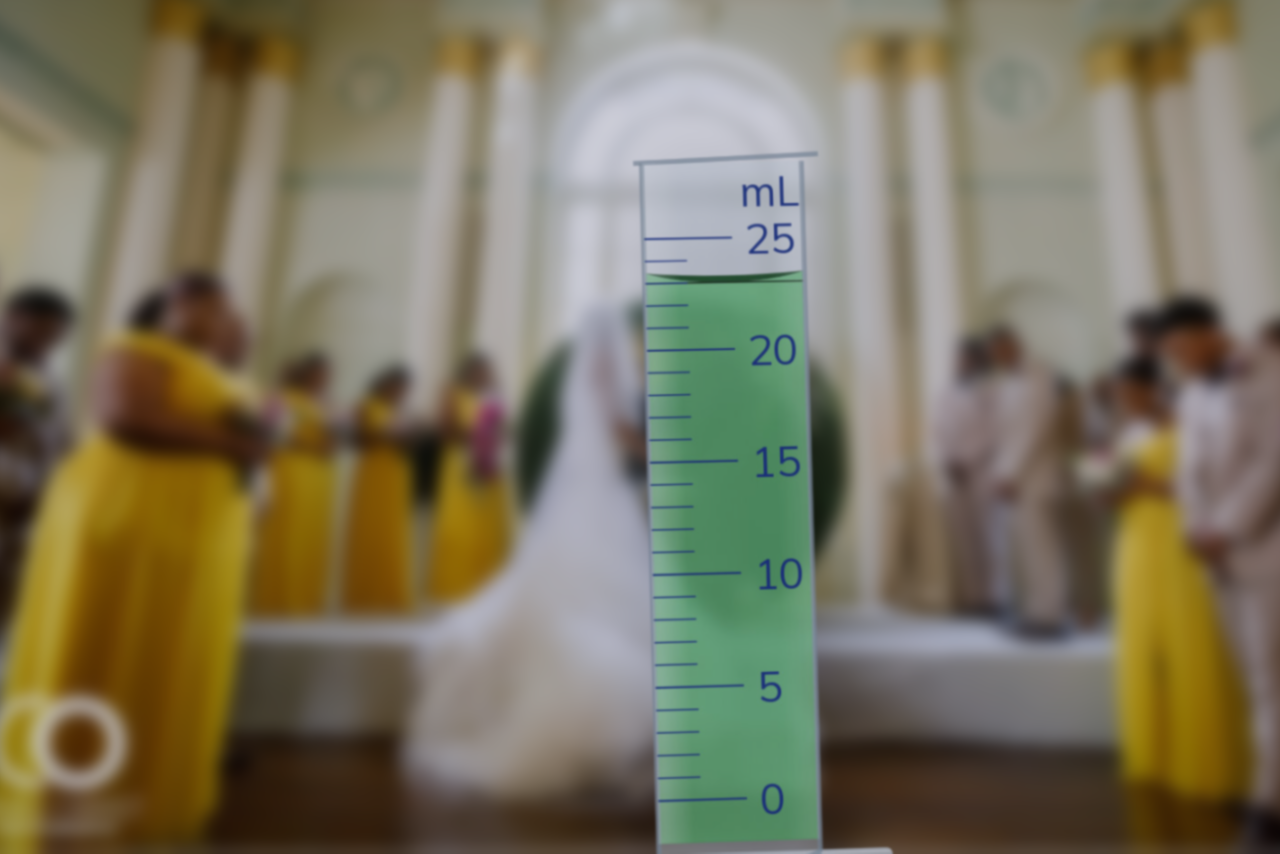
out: 23 mL
